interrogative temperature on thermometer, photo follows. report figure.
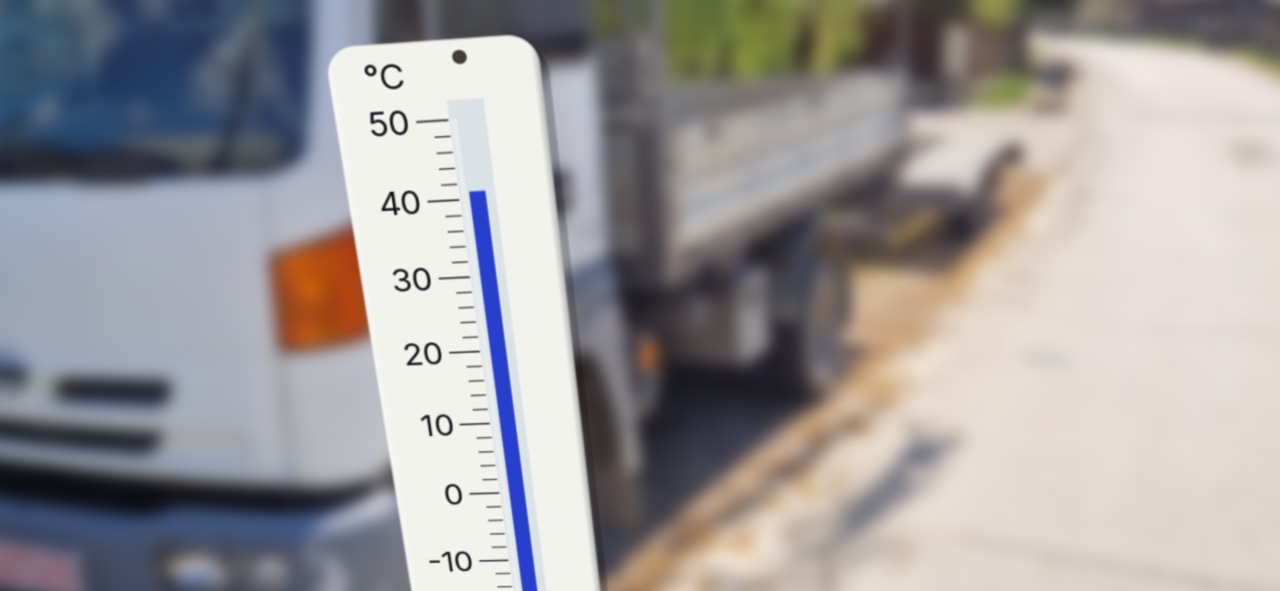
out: 41 °C
